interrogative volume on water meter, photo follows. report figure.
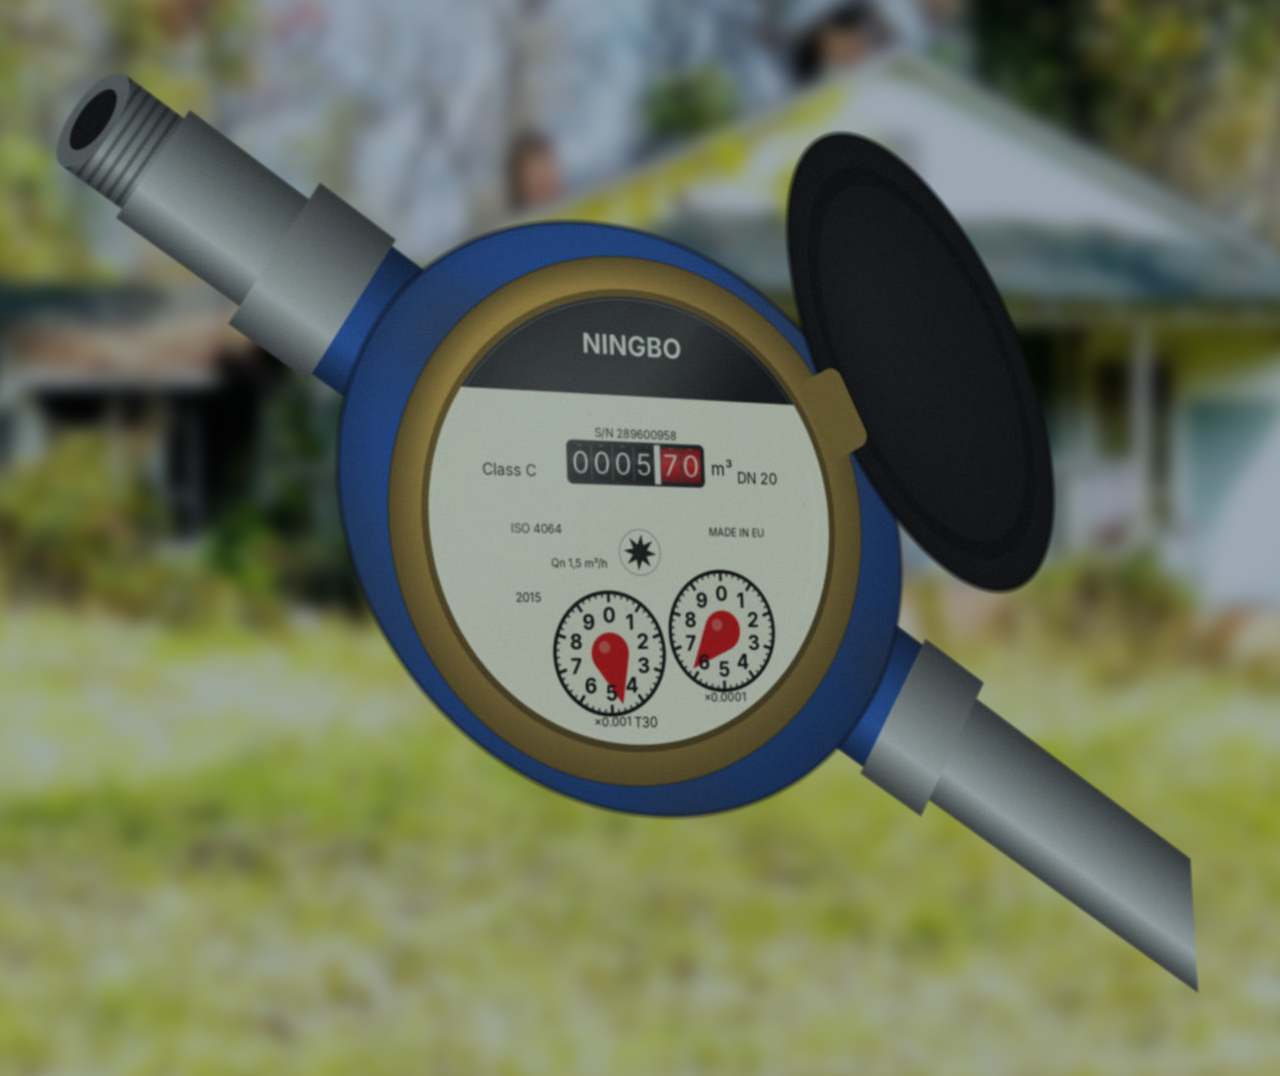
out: 5.7046 m³
